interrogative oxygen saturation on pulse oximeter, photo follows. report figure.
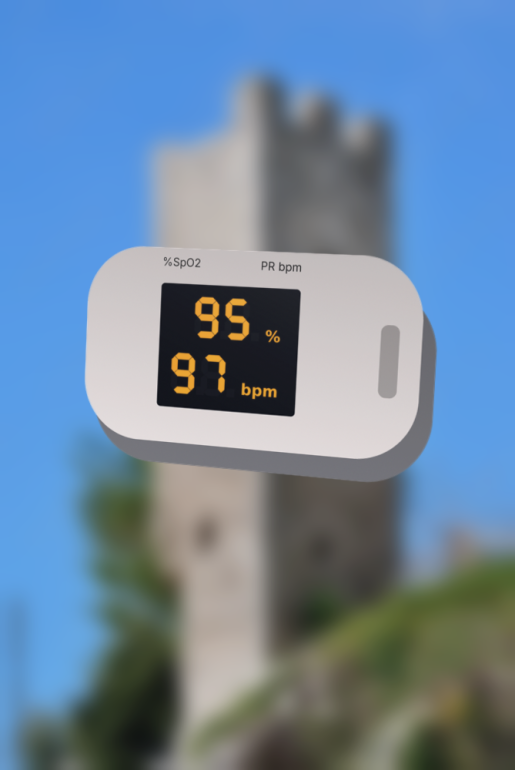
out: 95 %
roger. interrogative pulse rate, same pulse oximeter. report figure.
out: 97 bpm
